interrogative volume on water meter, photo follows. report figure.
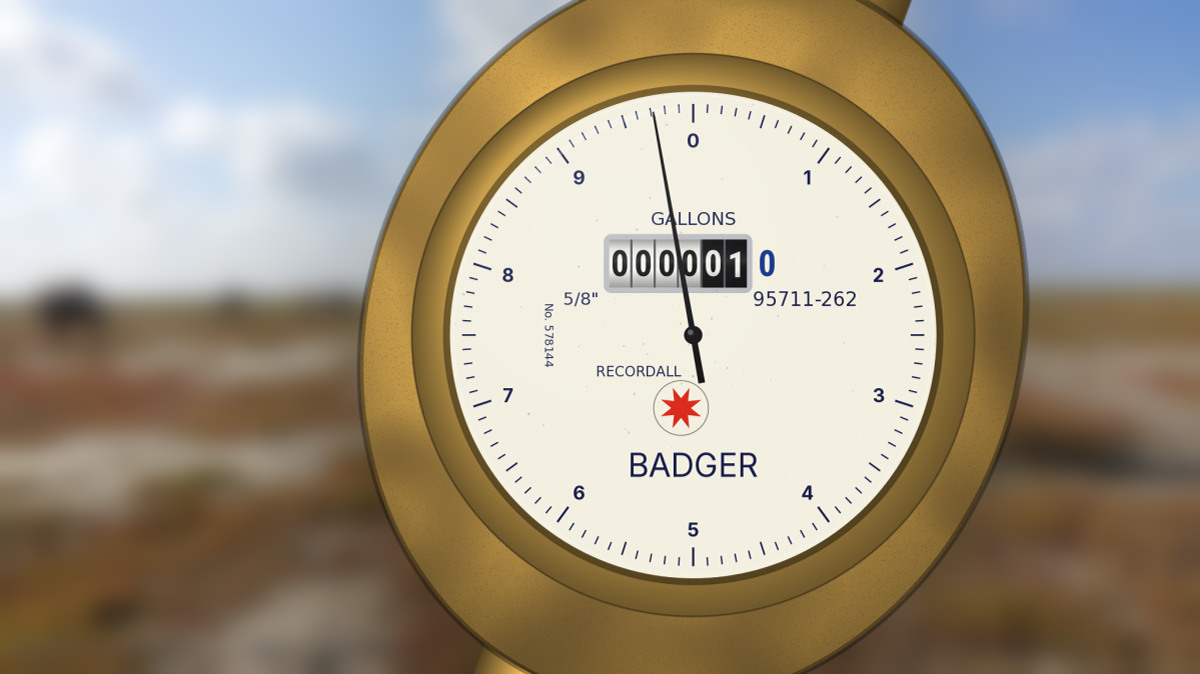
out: 9.7 gal
